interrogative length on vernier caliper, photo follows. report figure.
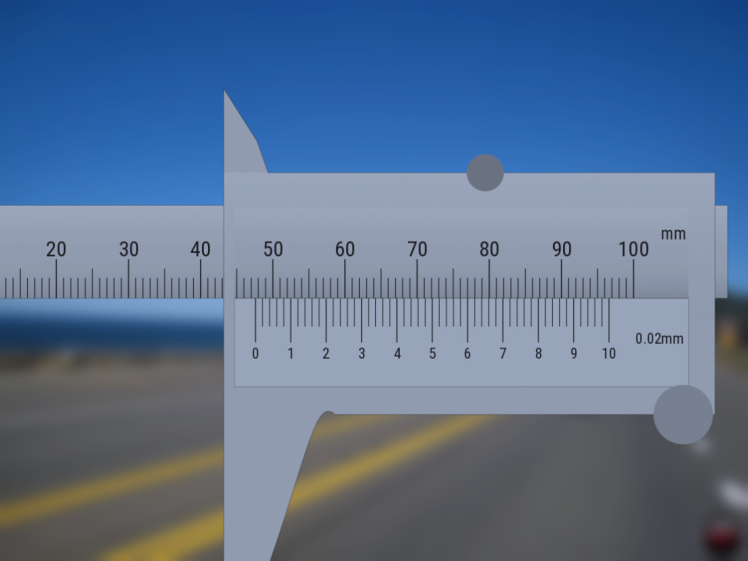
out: 47.6 mm
